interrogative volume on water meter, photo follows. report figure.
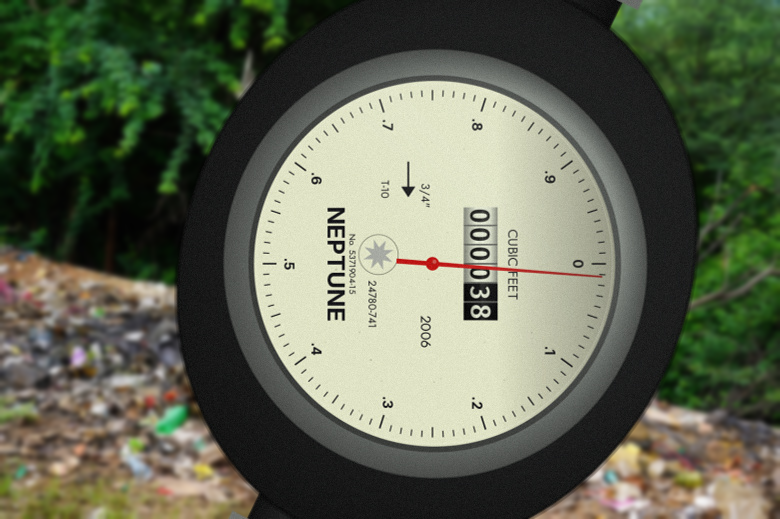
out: 38.01 ft³
